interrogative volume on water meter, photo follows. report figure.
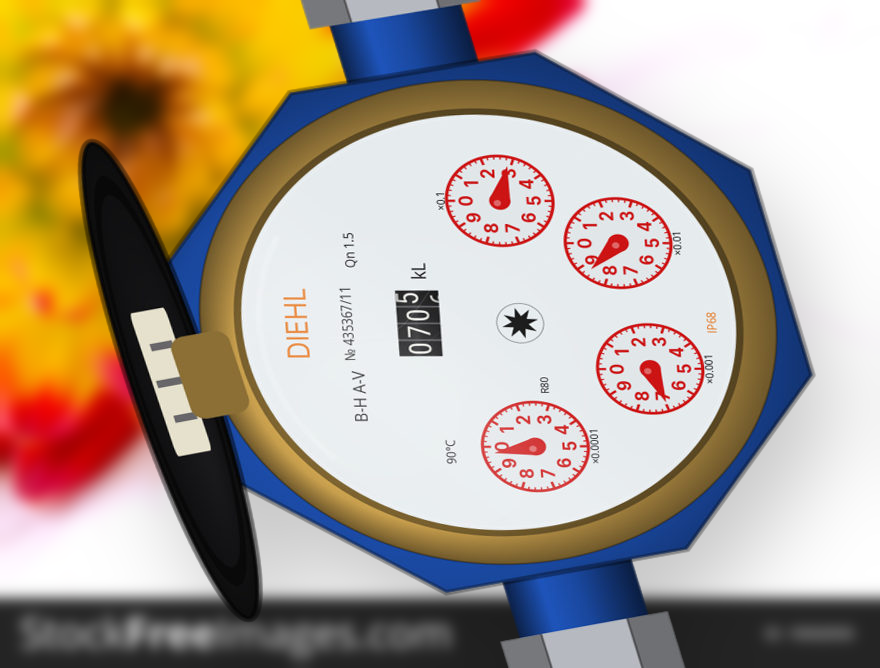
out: 705.2869 kL
